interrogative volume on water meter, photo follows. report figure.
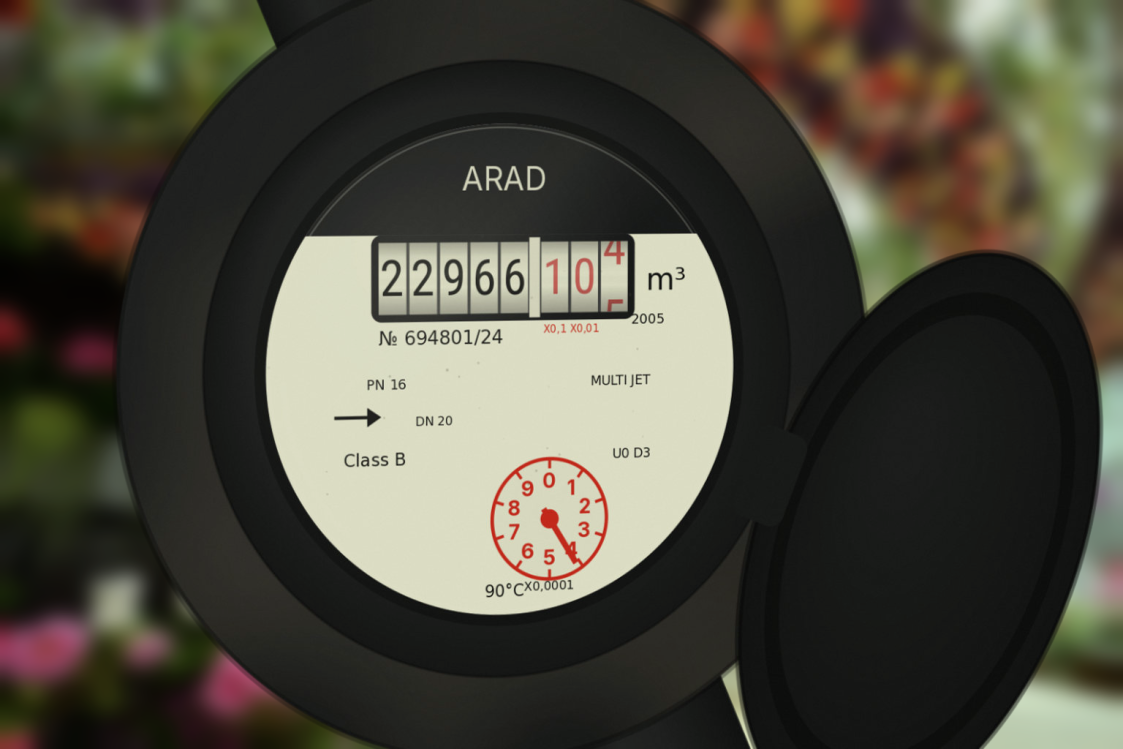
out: 22966.1044 m³
